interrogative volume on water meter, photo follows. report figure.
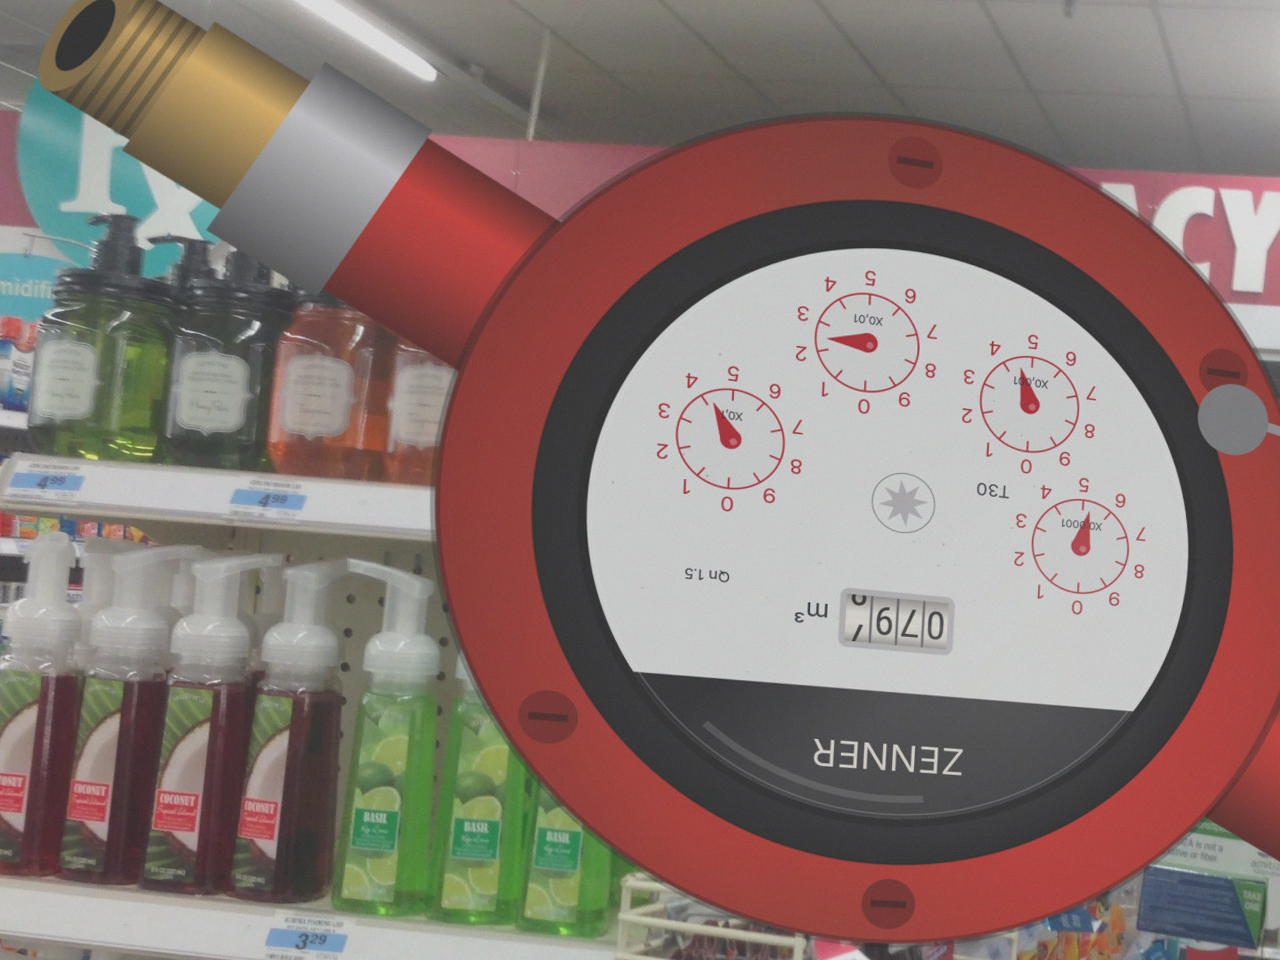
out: 797.4245 m³
